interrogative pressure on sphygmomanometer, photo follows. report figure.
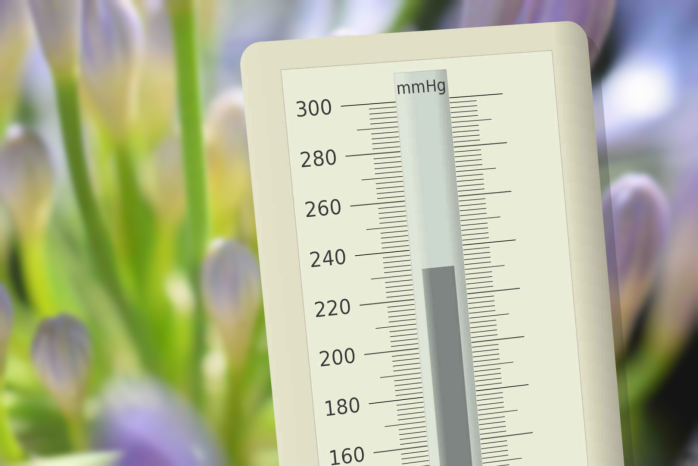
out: 232 mmHg
